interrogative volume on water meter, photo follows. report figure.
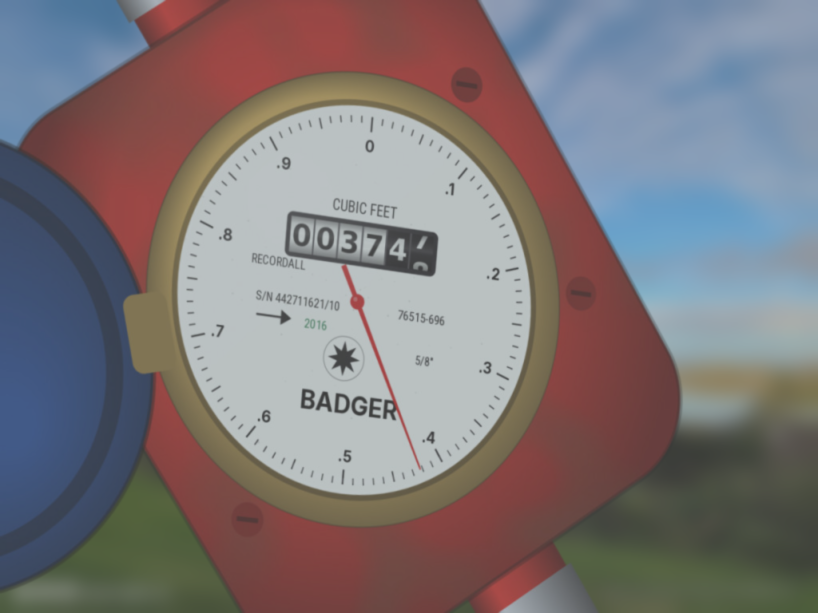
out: 3747.42 ft³
